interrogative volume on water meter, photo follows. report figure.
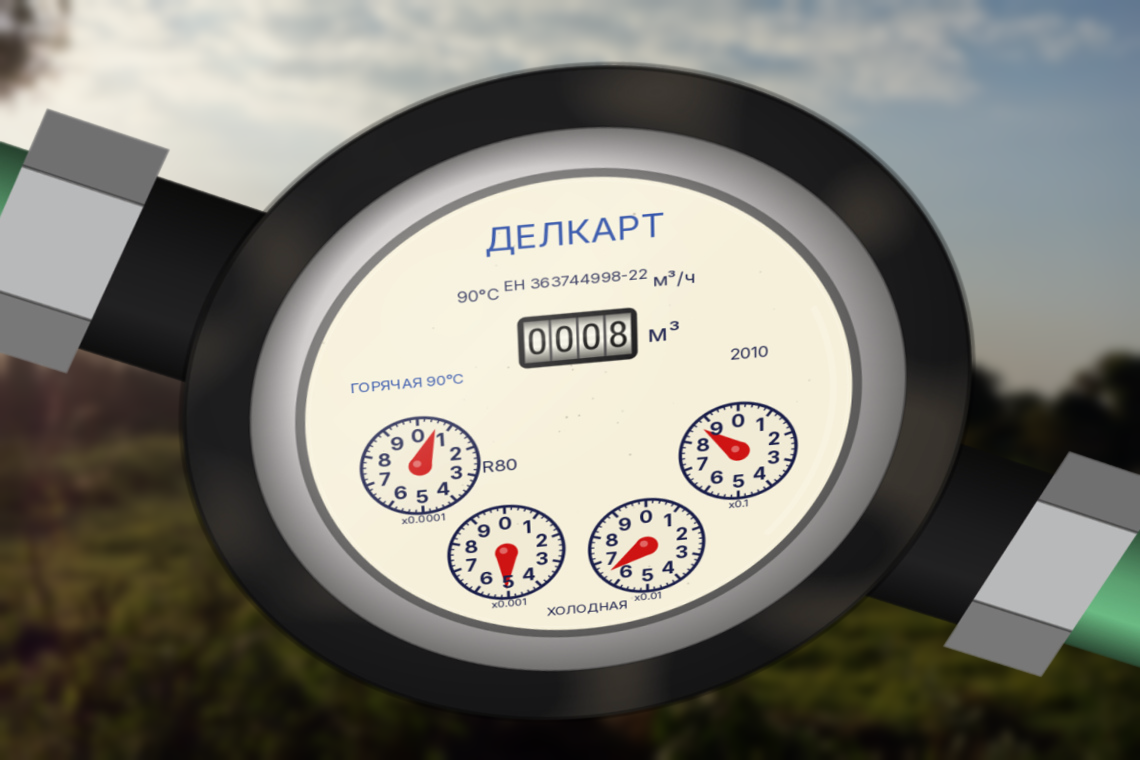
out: 8.8650 m³
